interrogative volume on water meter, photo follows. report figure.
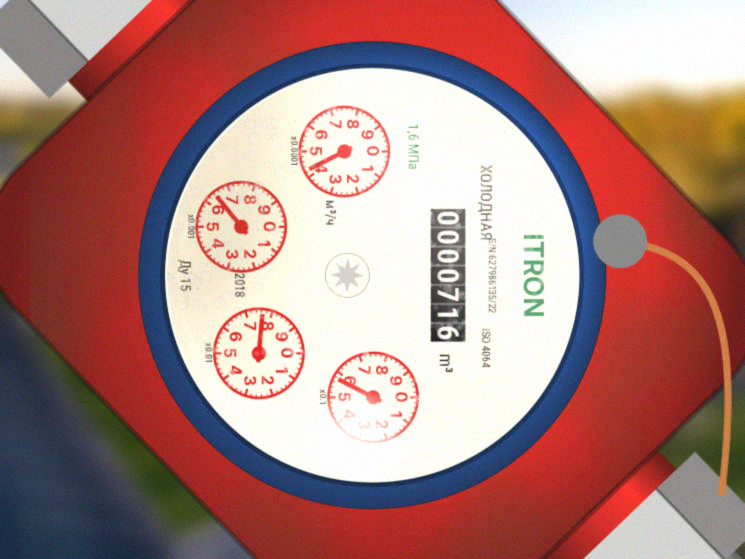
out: 716.5764 m³
